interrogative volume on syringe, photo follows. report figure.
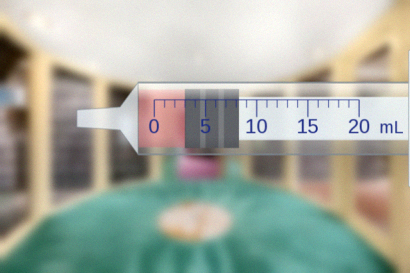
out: 3 mL
